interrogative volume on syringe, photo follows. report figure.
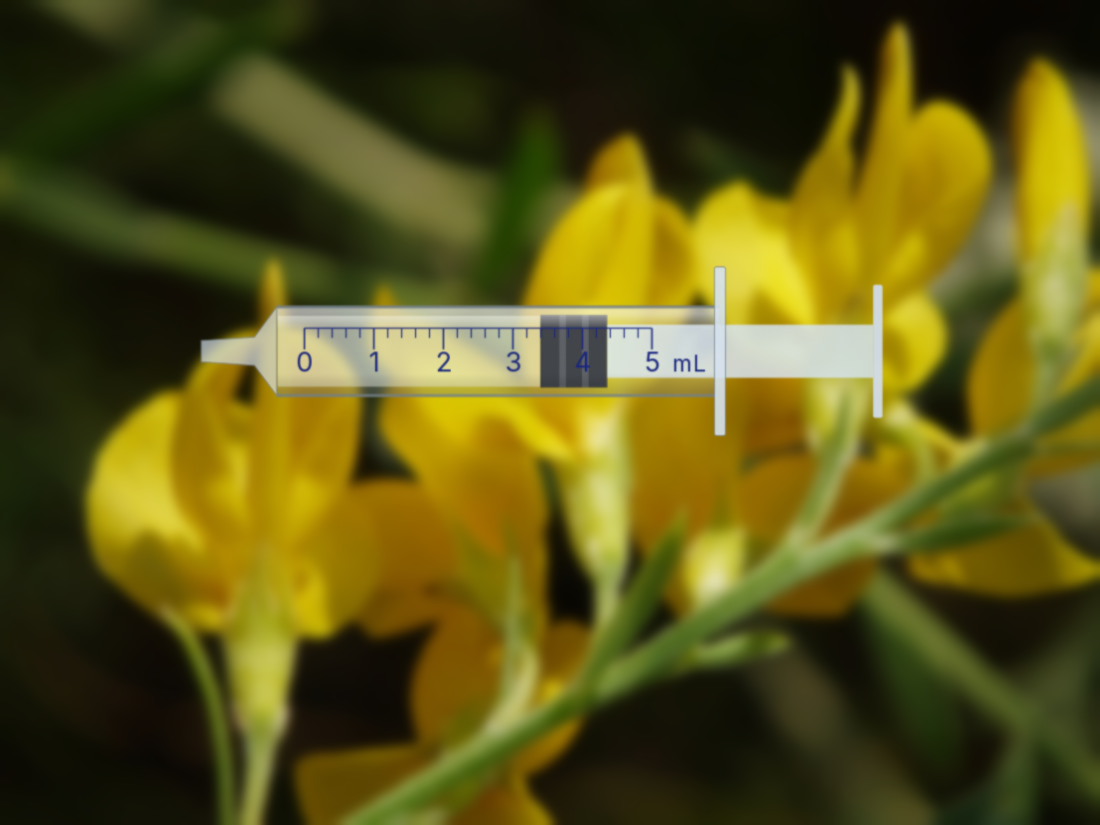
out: 3.4 mL
